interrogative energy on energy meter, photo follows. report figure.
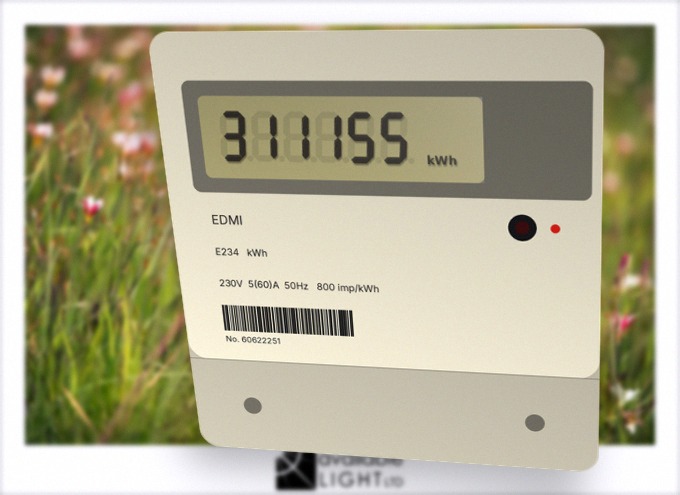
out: 311155 kWh
